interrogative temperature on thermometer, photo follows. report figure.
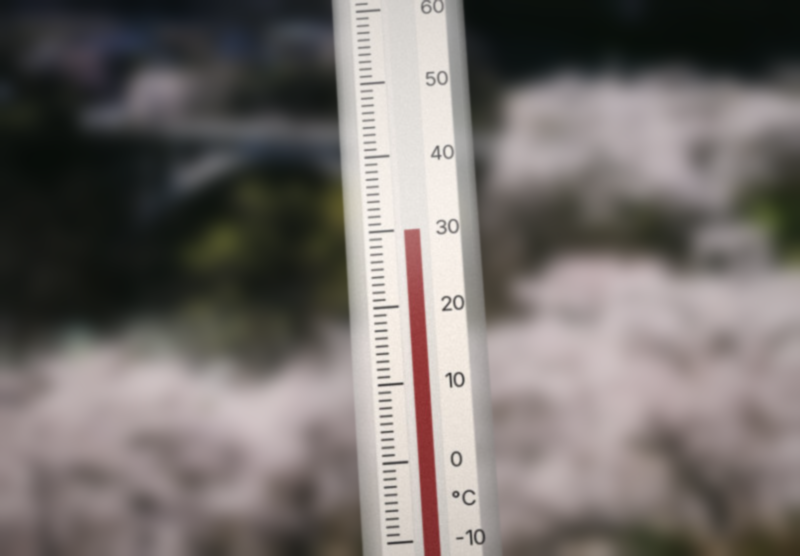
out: 30 °C
